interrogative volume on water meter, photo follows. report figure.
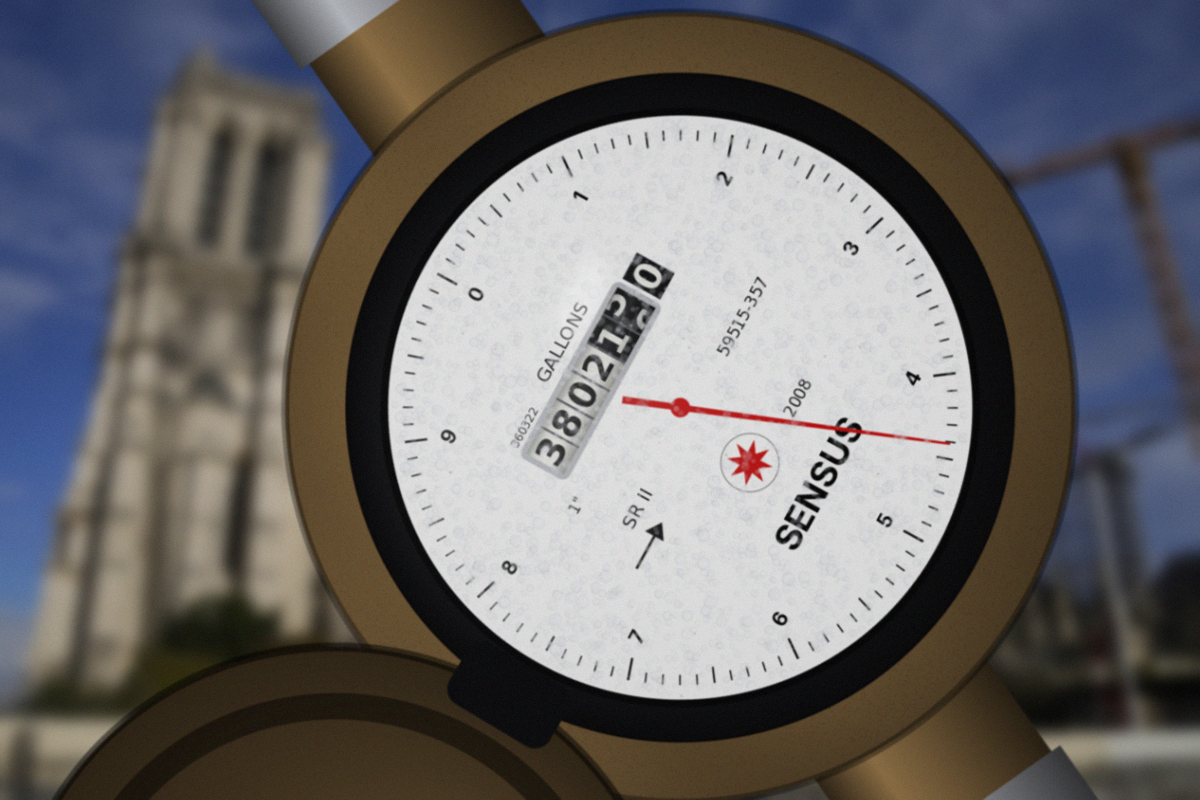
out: 3802154.4 gal
